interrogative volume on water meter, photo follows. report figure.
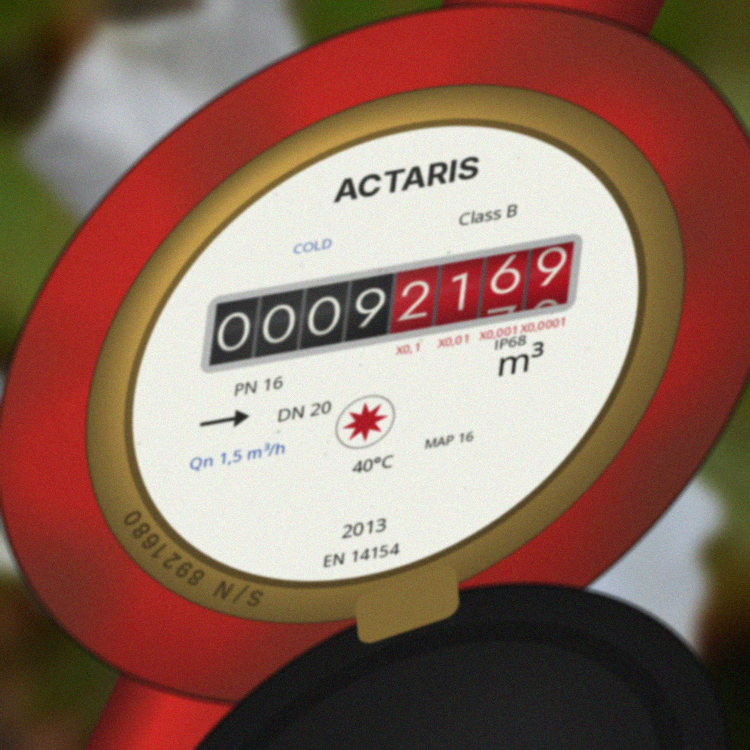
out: 9.2169 m³
